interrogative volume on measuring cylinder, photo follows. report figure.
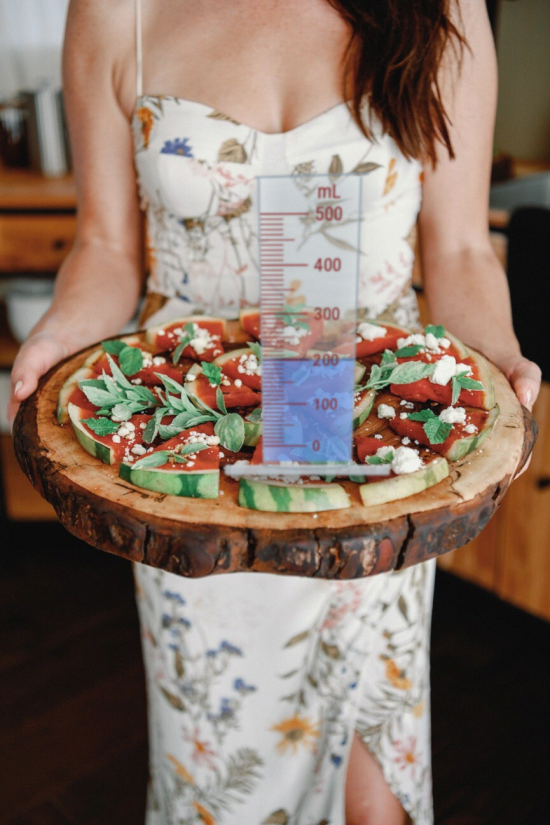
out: 200 mL
